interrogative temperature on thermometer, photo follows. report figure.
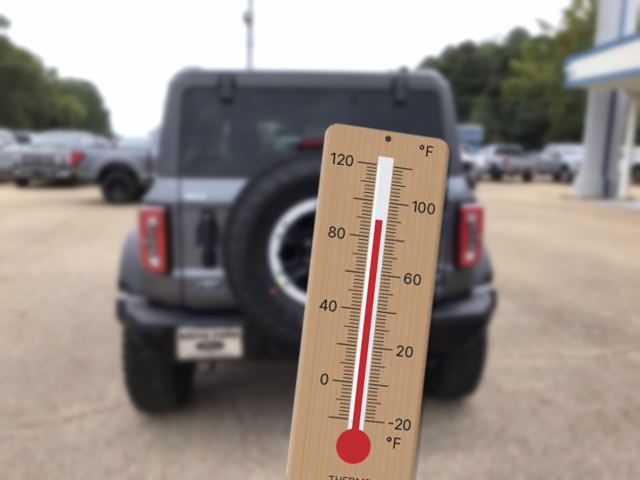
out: 90 °F
